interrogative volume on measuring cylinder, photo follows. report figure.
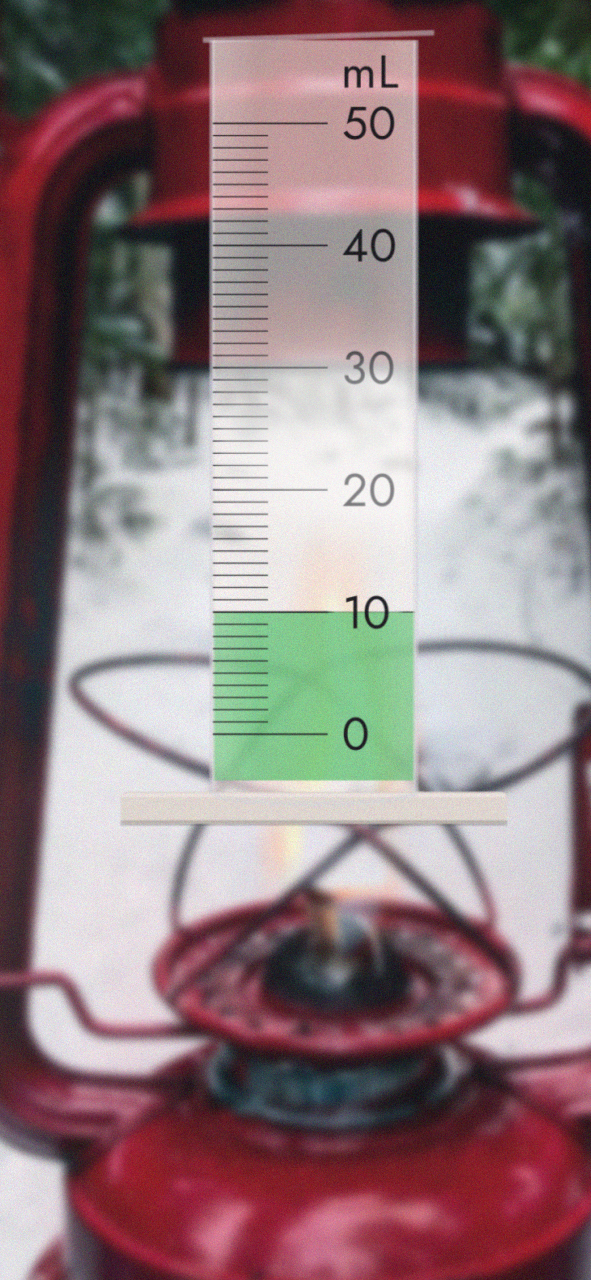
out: 10 mL
